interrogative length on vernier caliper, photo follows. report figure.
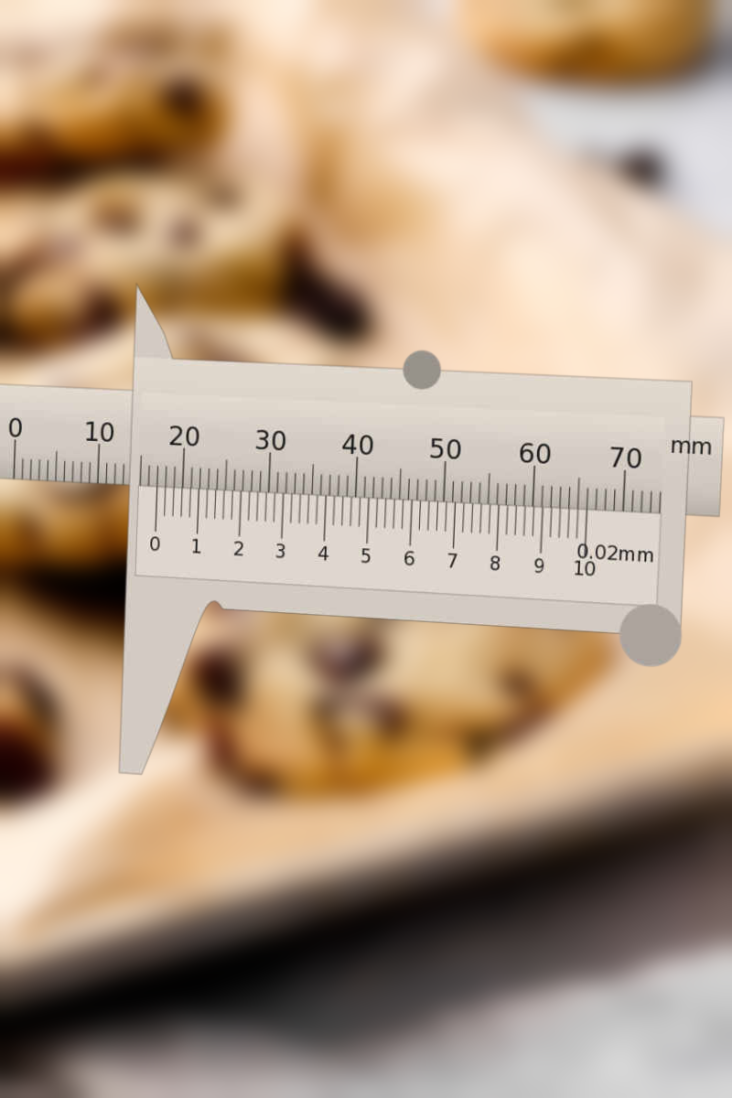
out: 17.0 mm
